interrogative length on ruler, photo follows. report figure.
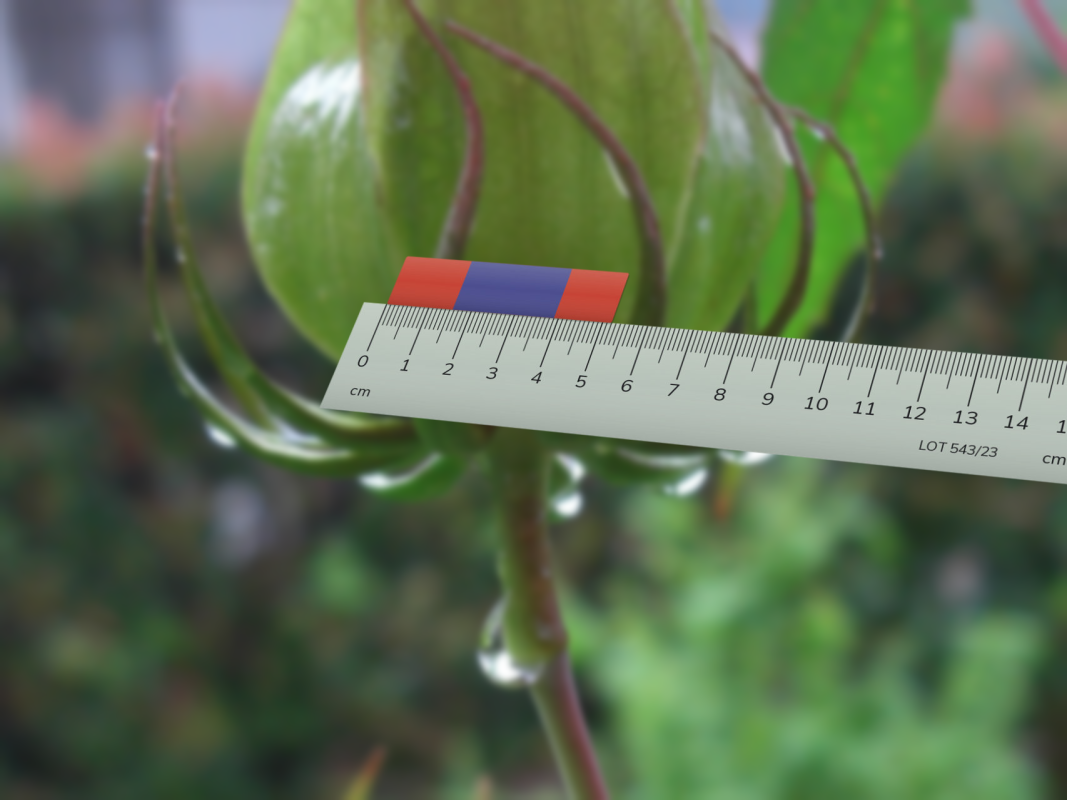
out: 5.2 cm
